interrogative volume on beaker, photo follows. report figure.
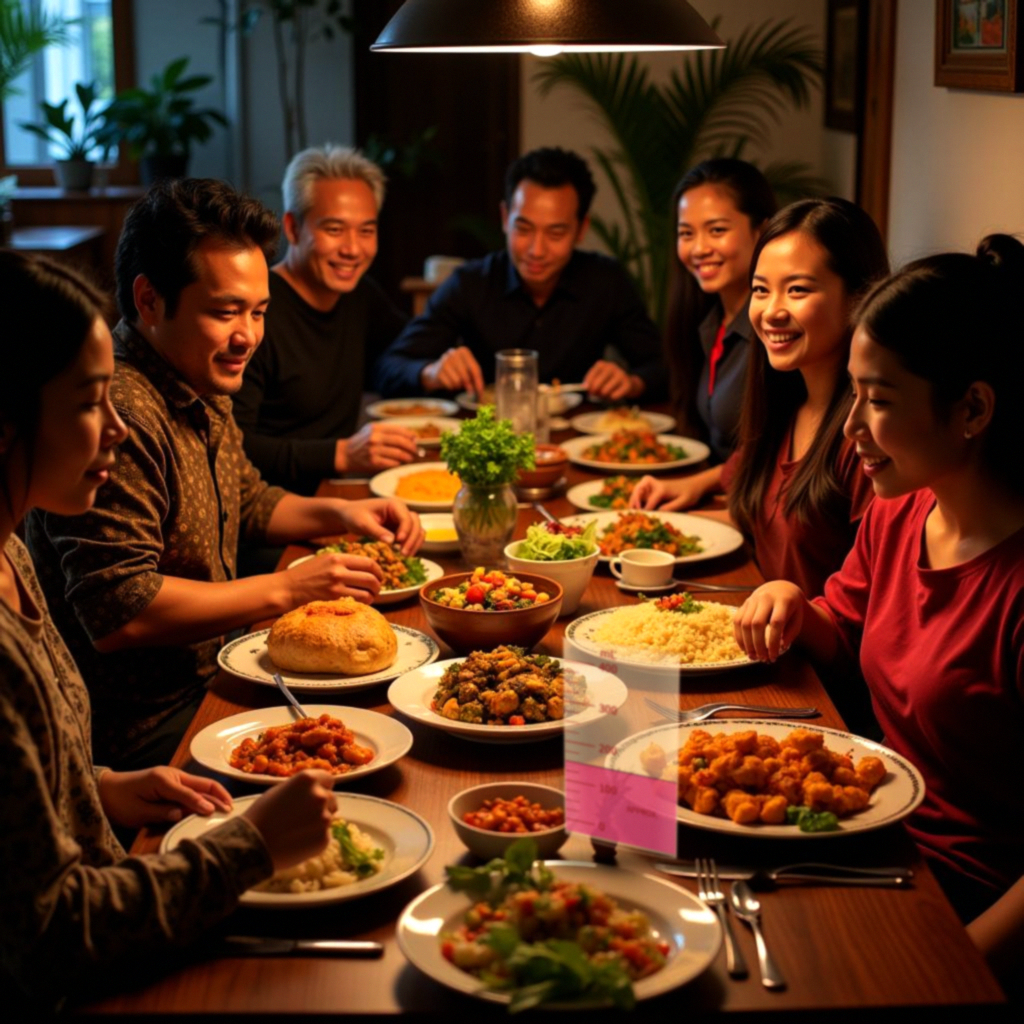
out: 150 mL
